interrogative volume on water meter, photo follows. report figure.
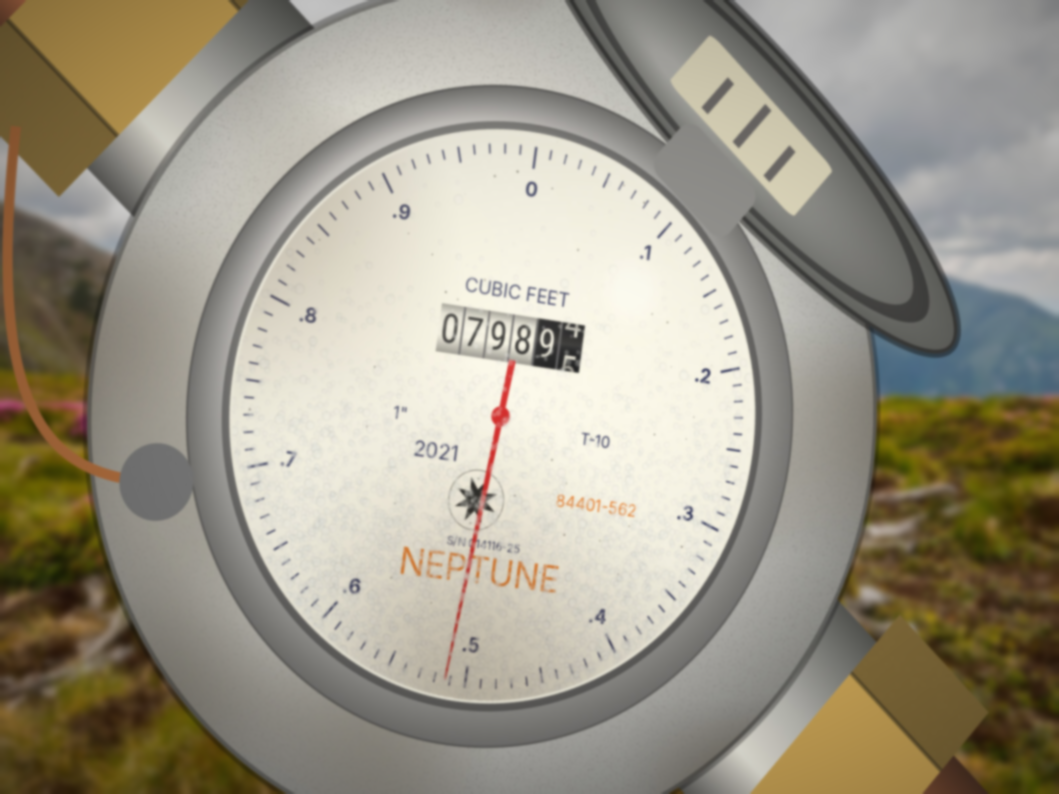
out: 79894.51 ft³
